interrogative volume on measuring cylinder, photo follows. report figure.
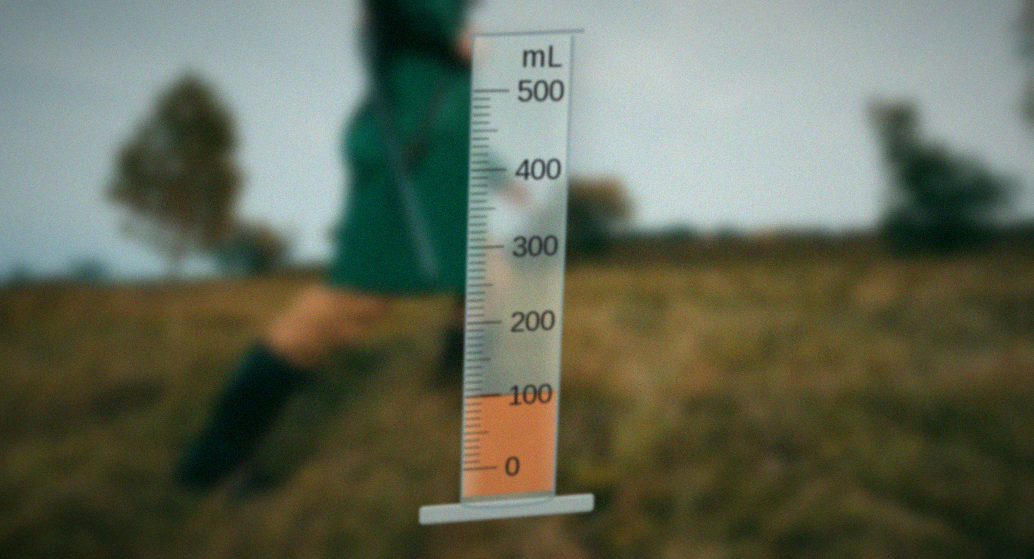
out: 100 mL
